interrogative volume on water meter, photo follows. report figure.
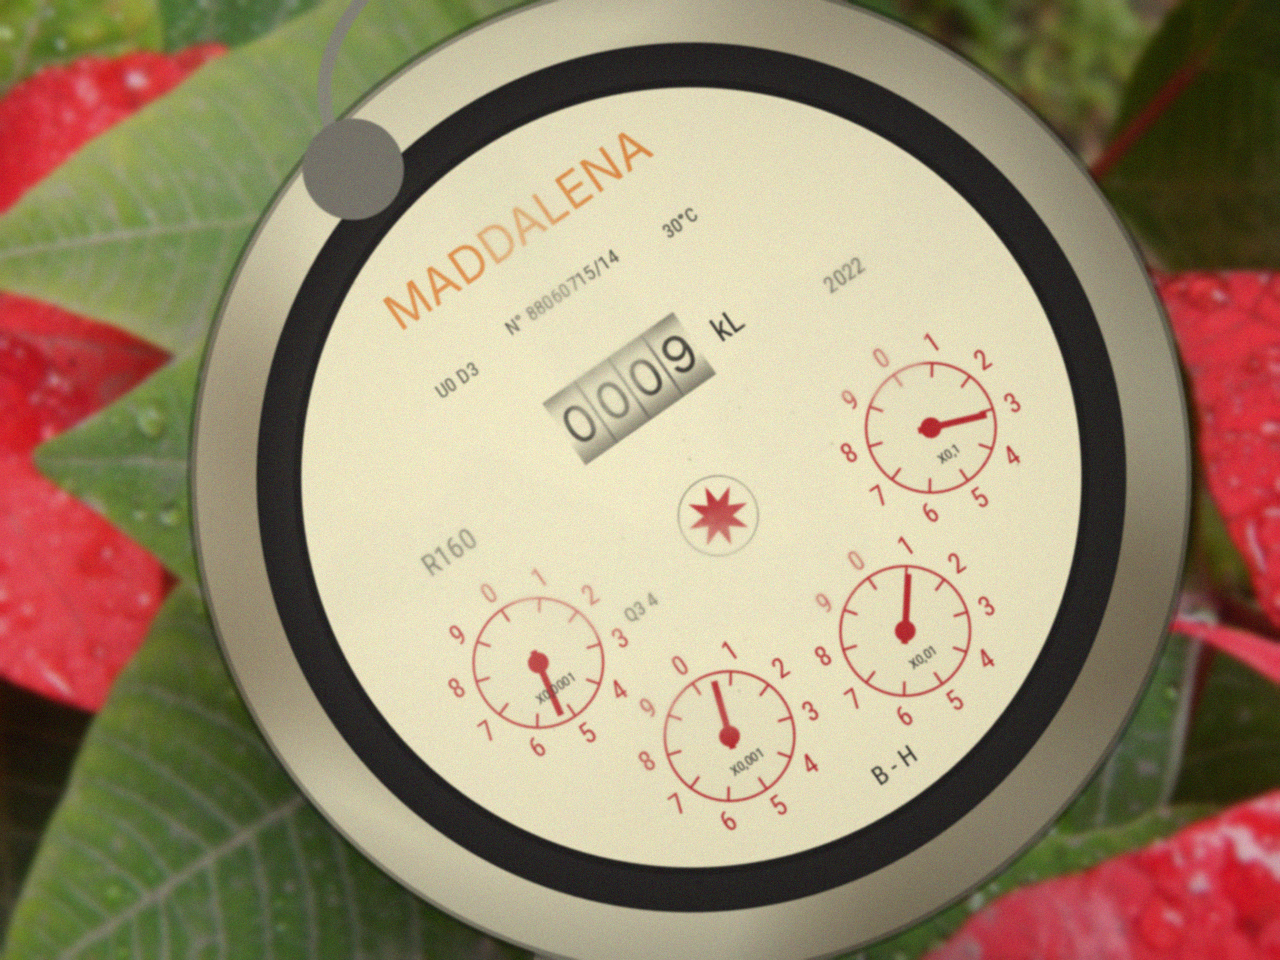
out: 9.3105 kL
